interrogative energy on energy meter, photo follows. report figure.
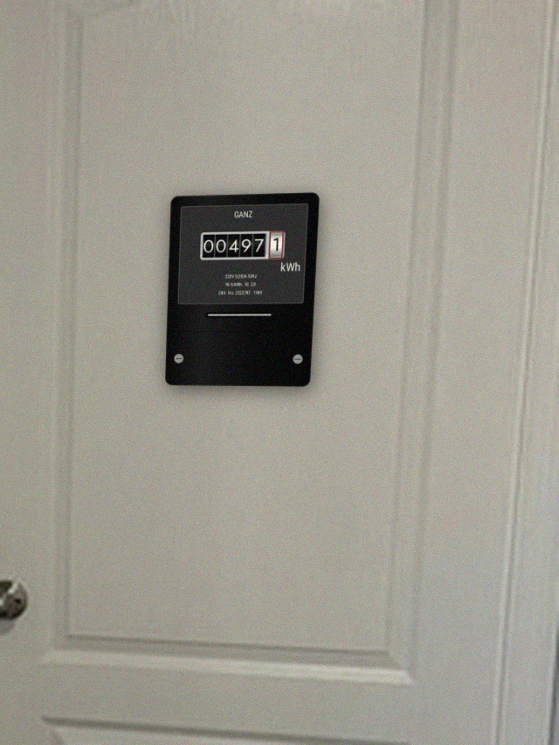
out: 497.1 kWh
